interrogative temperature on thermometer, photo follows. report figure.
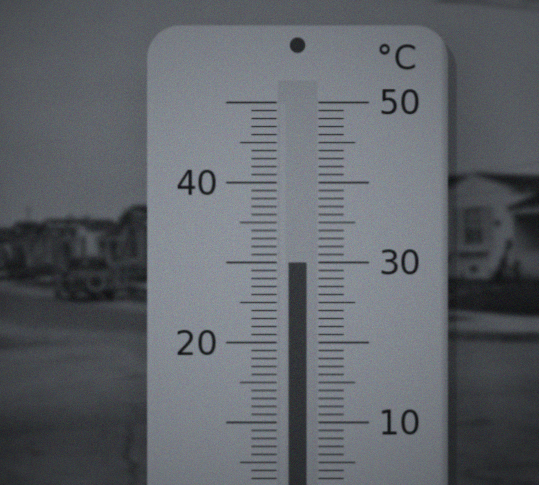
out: 30 °C
